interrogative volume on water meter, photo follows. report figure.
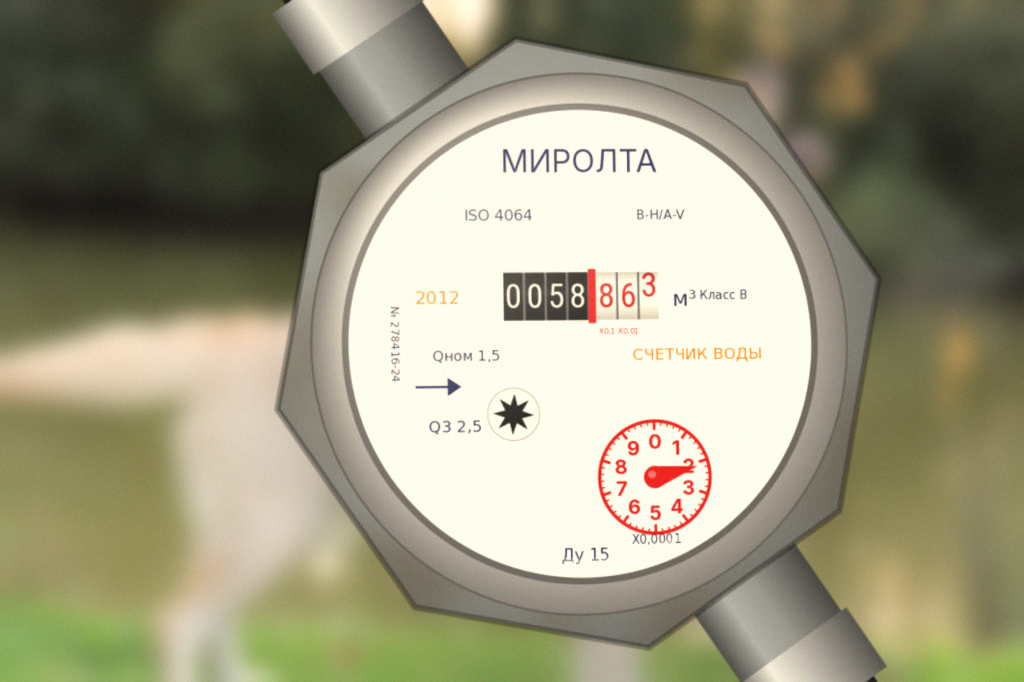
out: 58.8632 m³
